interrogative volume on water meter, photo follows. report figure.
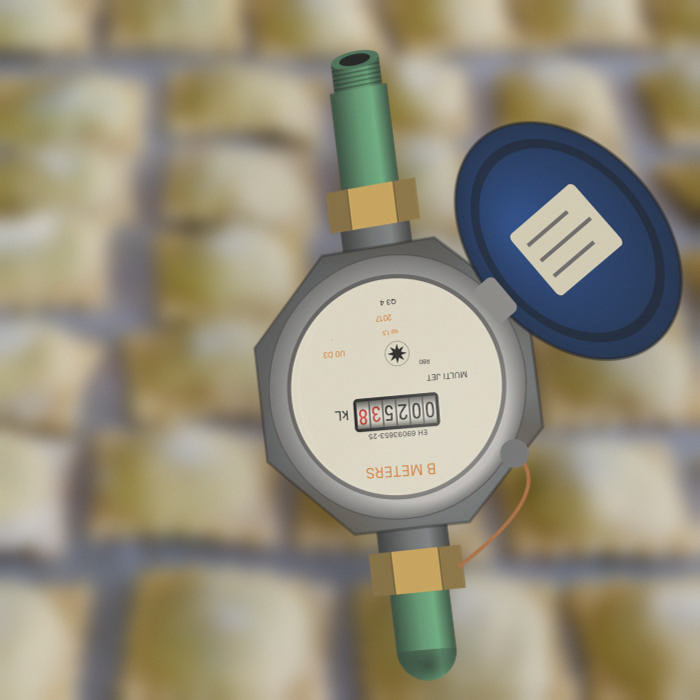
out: 25.38 kL
